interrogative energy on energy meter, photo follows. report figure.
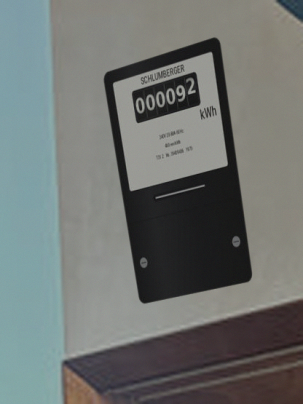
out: 92 kWh
